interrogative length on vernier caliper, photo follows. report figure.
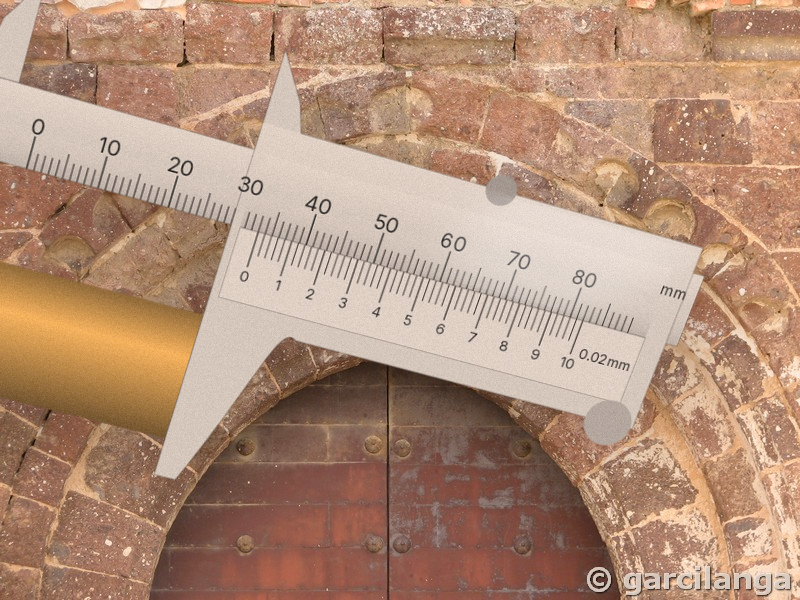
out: 33.0 mm
